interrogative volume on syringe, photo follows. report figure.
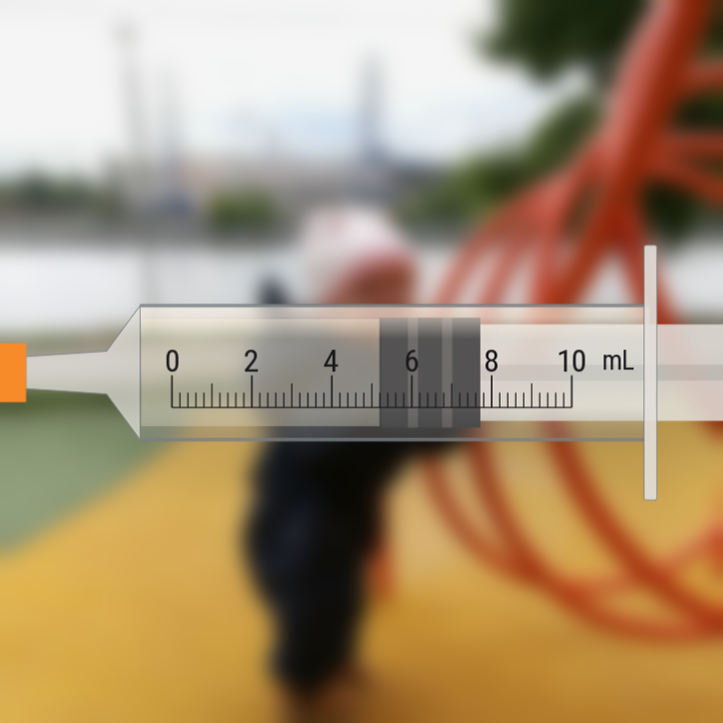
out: 5.2 mL
